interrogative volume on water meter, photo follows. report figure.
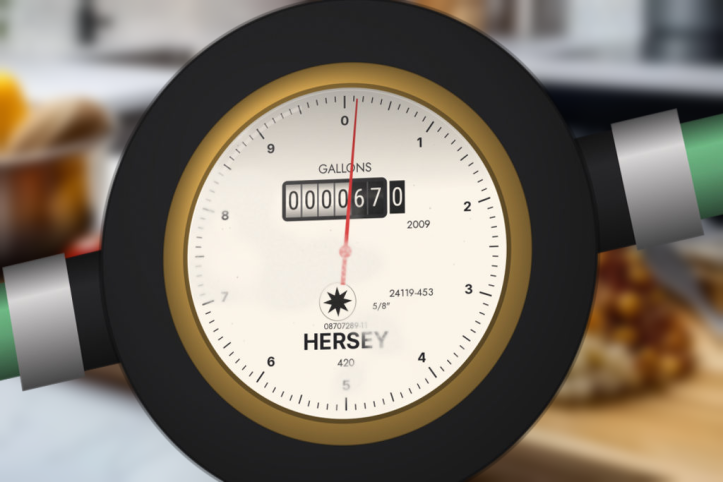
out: 670.1 gal
